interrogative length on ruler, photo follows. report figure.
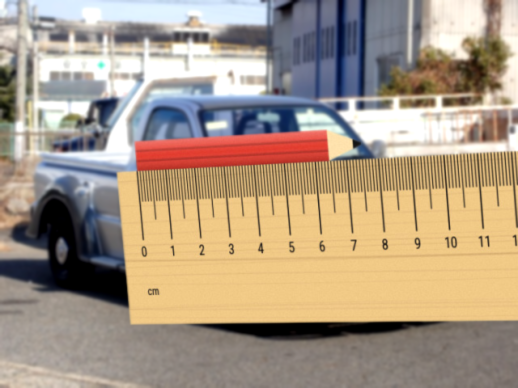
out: 7.5 cm
